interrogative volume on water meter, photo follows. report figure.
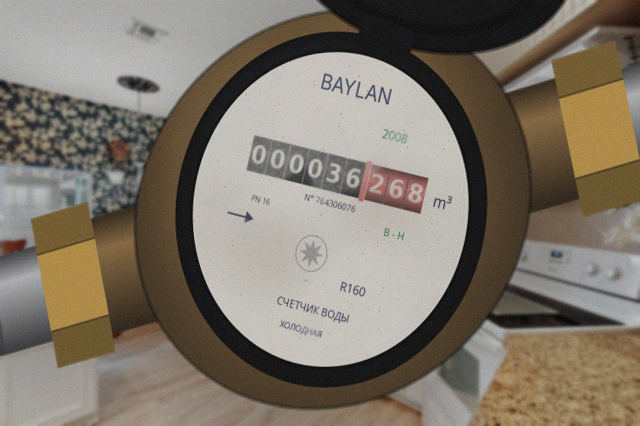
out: 36.268 m³
